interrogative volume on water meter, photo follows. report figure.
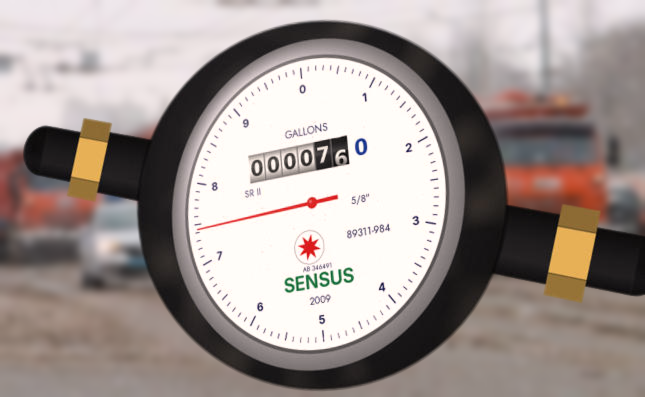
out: 757.4 gal
